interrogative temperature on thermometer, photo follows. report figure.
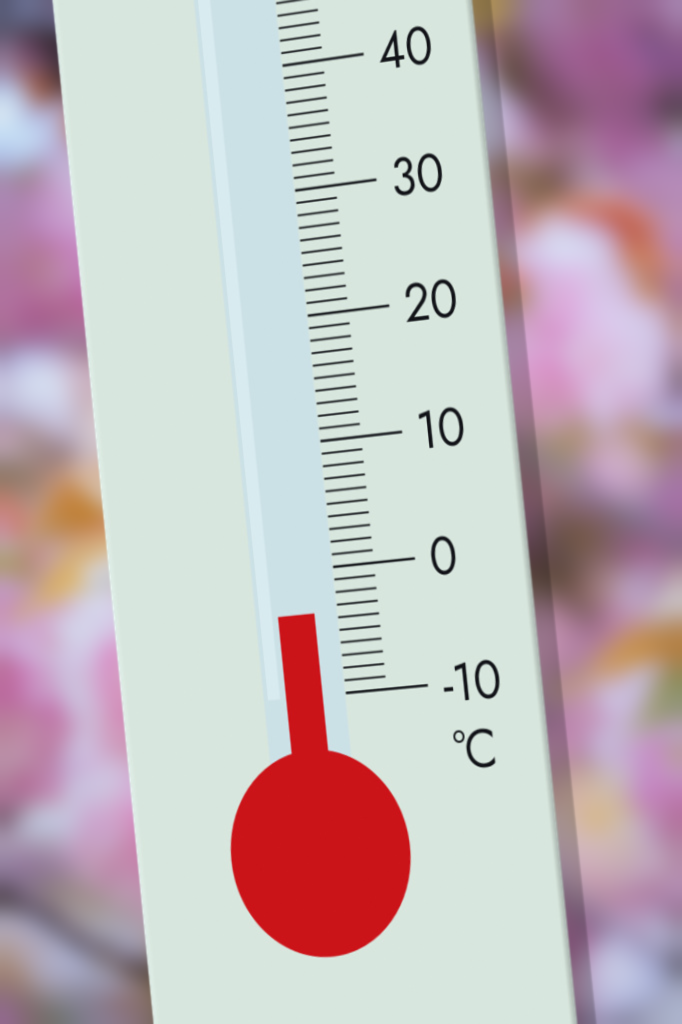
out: -3.5 °C
